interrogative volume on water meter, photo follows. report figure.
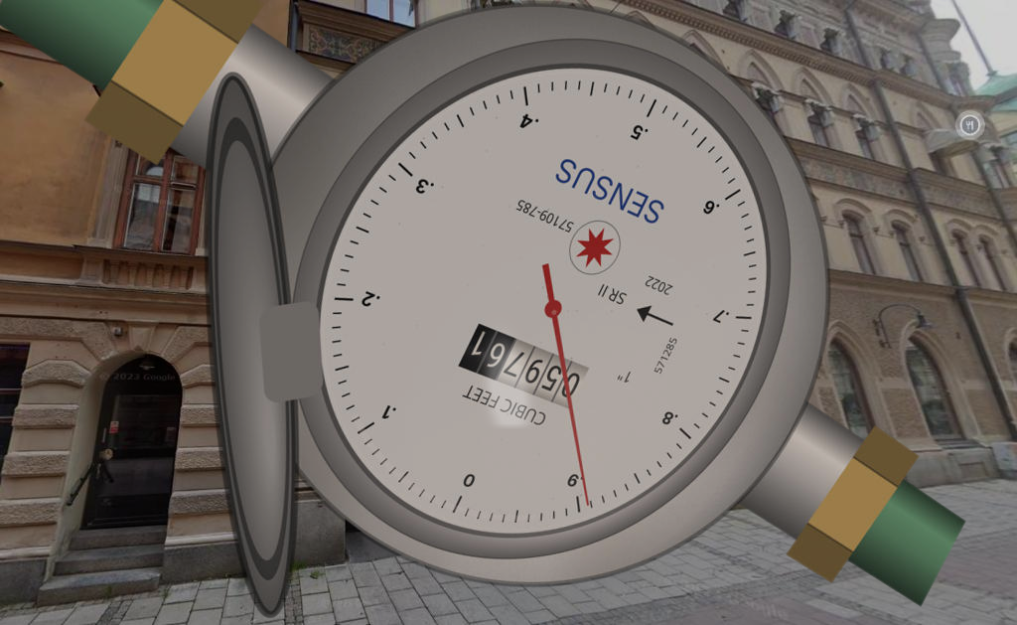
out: 59760.89 ft³
